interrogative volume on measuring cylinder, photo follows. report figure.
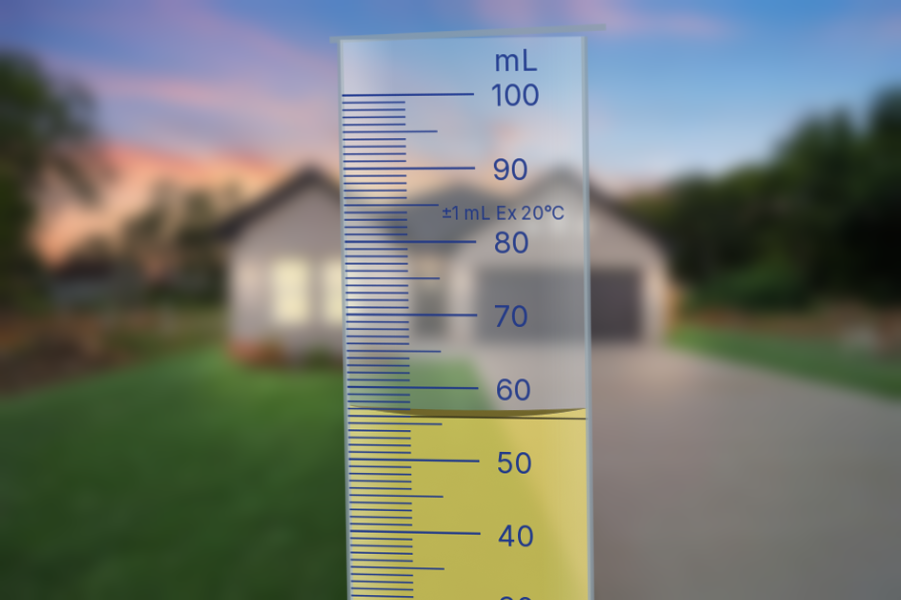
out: 56 mL
